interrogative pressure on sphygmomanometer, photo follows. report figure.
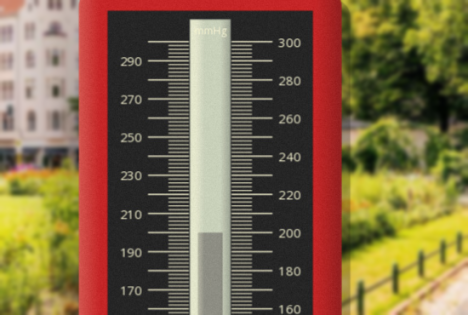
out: 200 mmHg
